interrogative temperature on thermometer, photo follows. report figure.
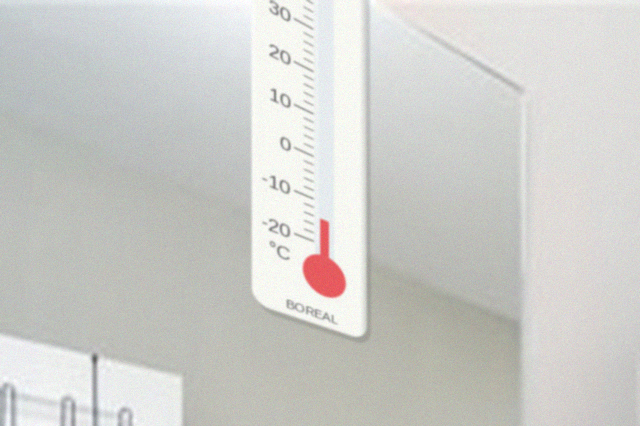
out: -14 °C
